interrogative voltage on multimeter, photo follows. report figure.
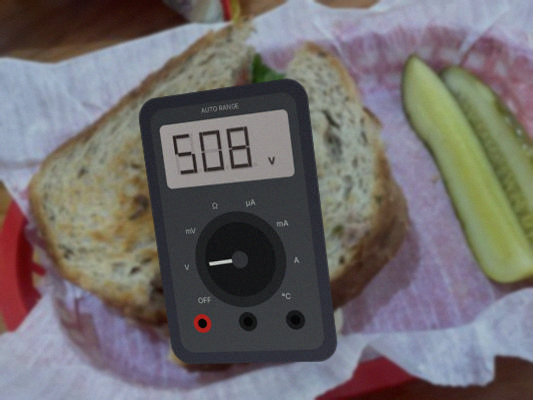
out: 508 V
